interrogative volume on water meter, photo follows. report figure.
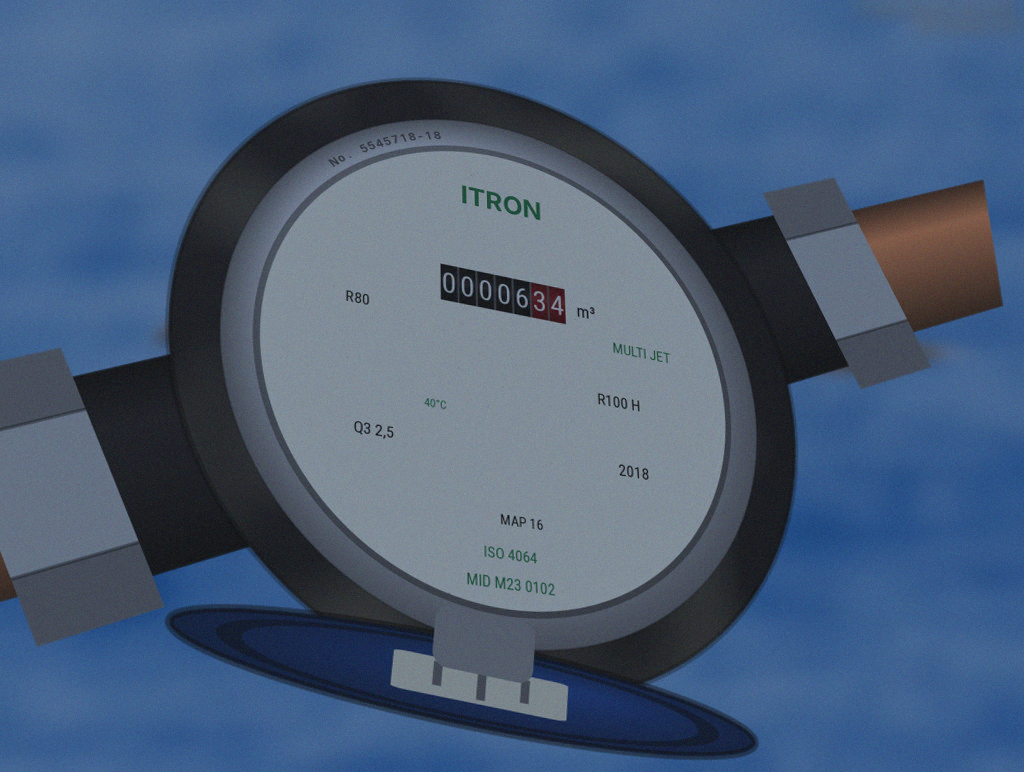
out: 6.34 m³
